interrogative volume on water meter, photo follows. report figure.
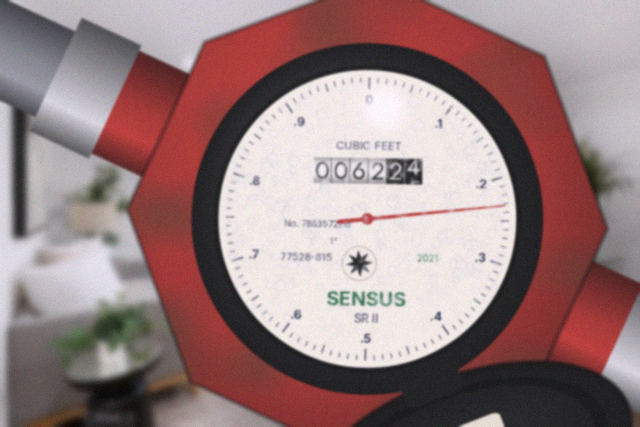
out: 6224.23 ft³
